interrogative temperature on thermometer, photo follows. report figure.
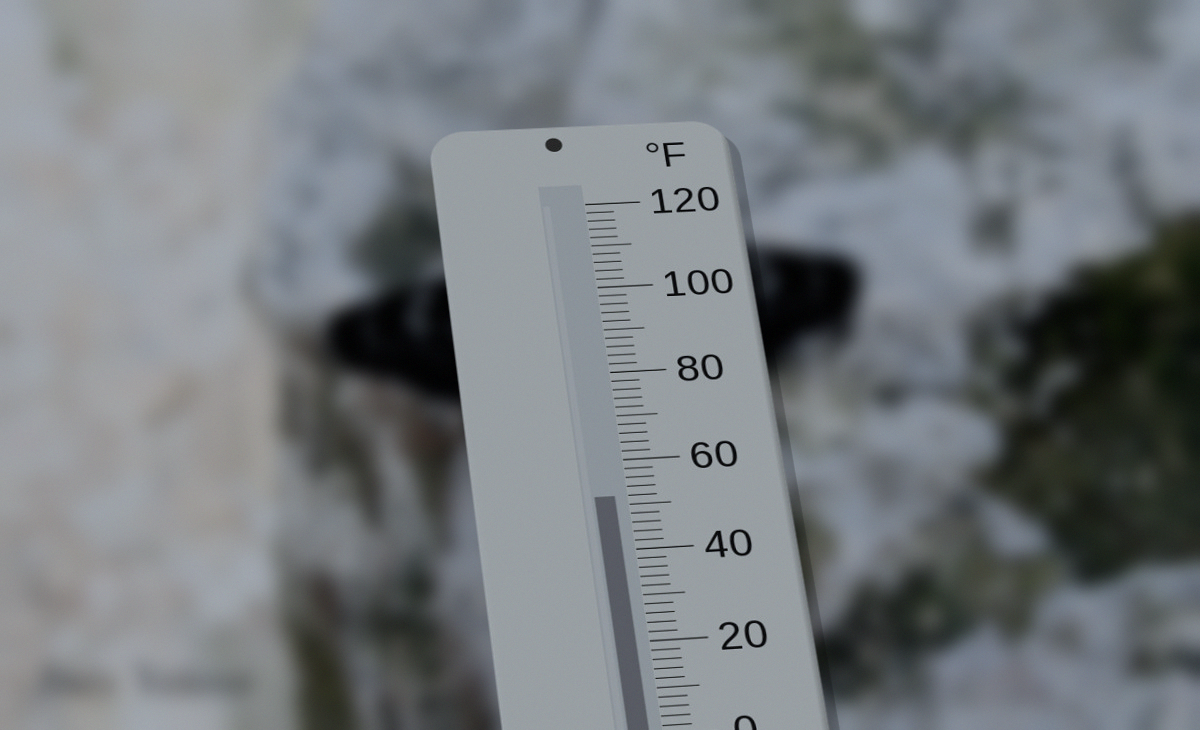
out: 52 °F
